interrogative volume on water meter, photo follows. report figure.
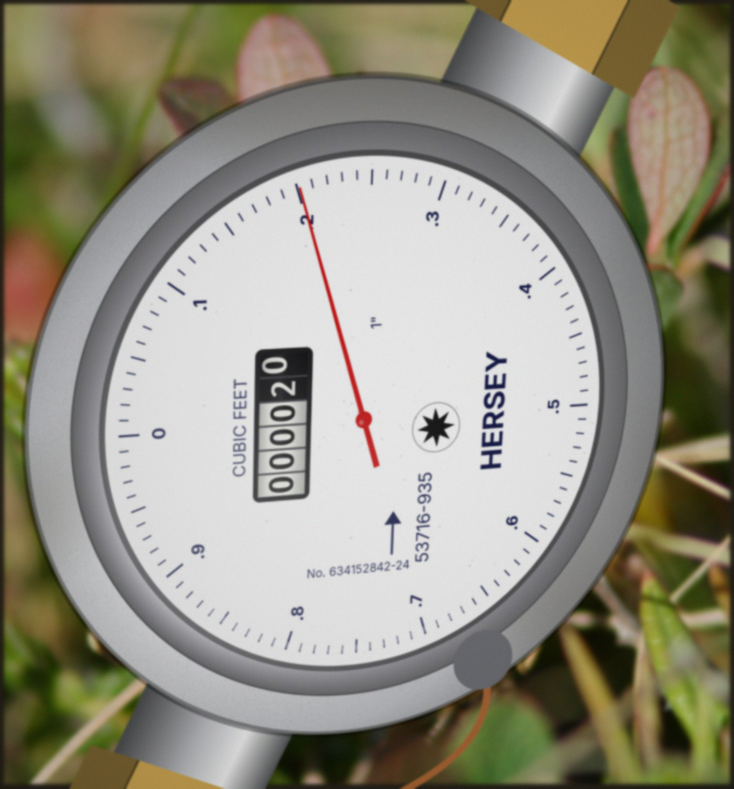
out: 20.20 ft³
